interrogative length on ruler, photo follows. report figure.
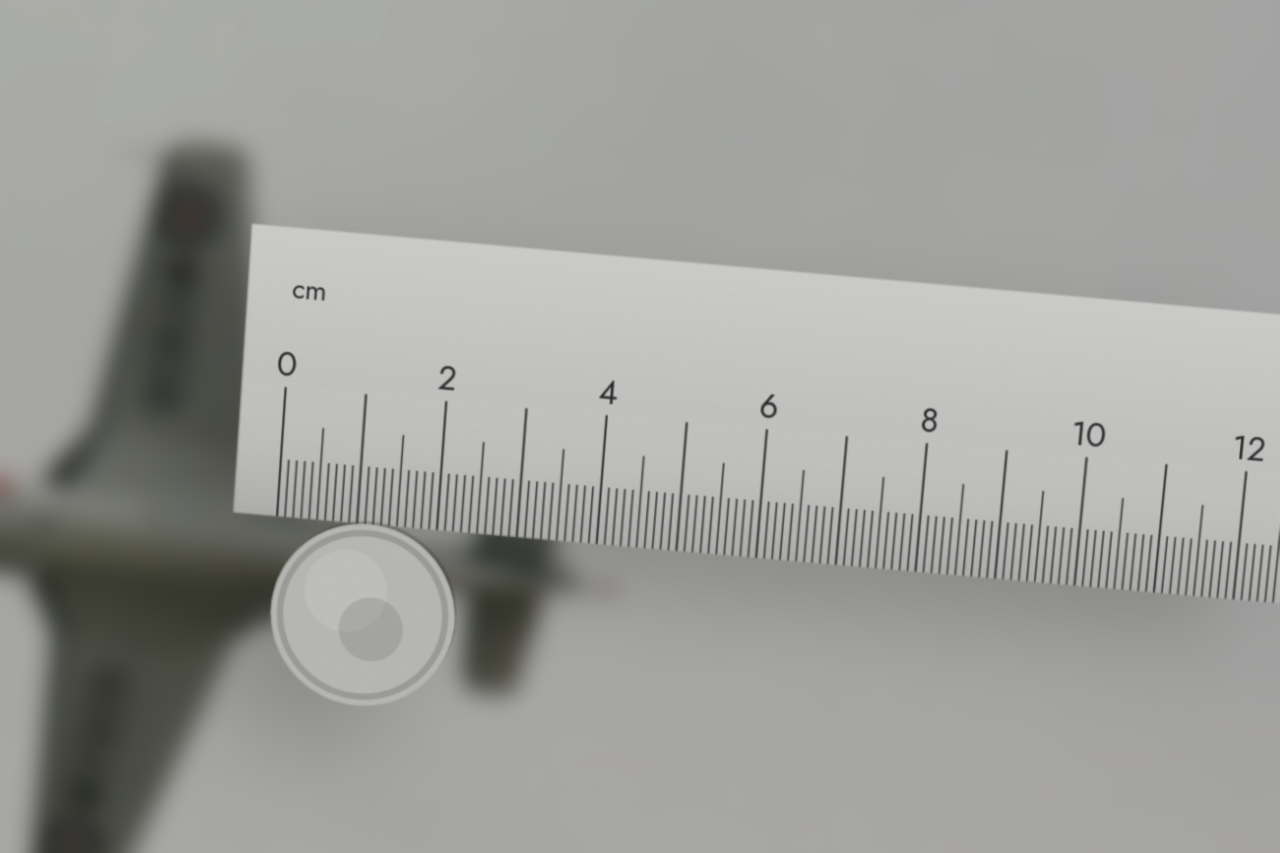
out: 2.3 cm
